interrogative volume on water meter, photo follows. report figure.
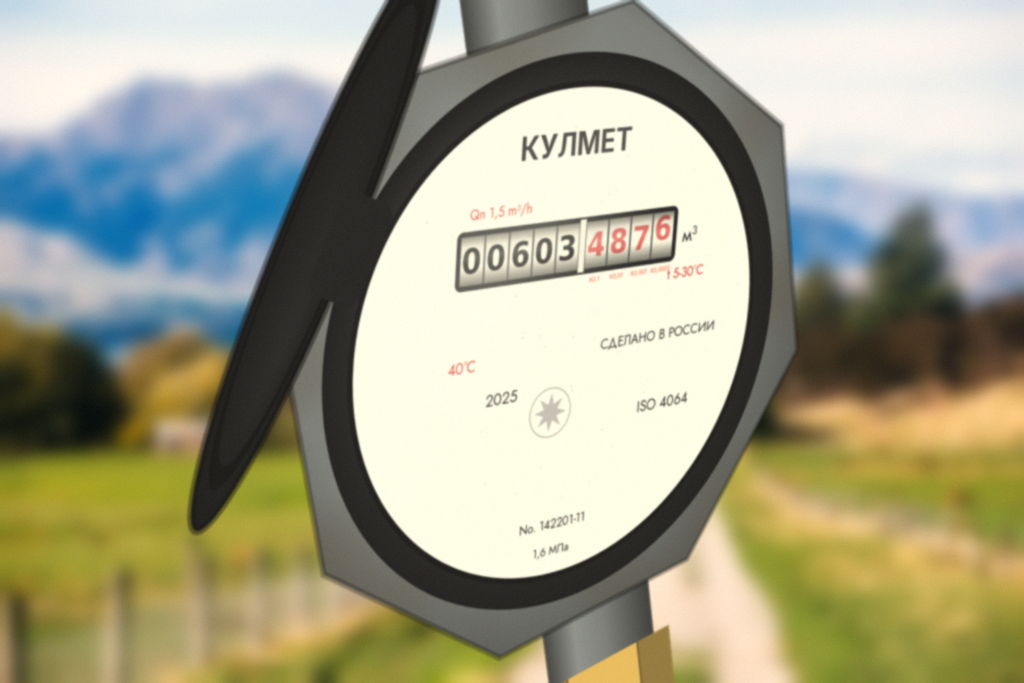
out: 603.4876 m³
